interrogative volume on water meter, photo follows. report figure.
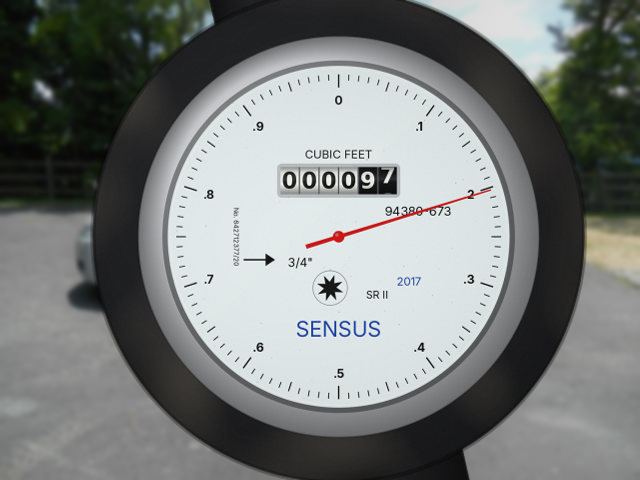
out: 97.20 ft³
